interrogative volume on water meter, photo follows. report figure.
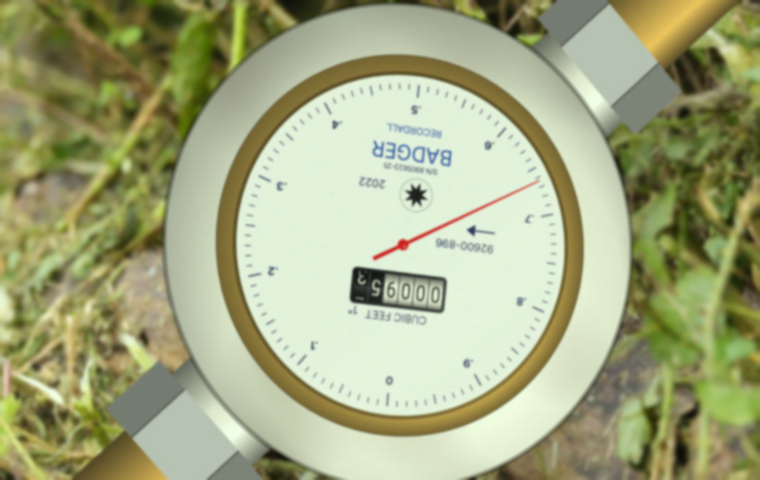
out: 952.66 ft³
